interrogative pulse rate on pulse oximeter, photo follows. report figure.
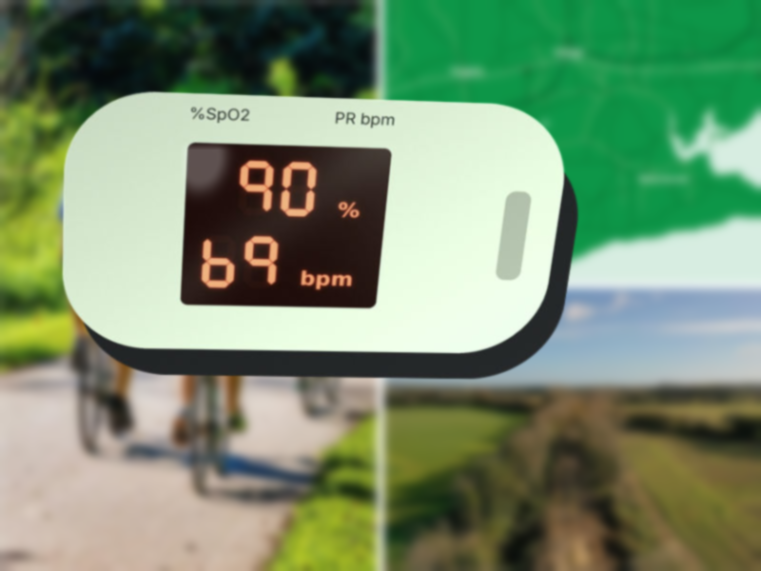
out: 69 bpm
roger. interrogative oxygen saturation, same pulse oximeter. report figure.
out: 90 %
